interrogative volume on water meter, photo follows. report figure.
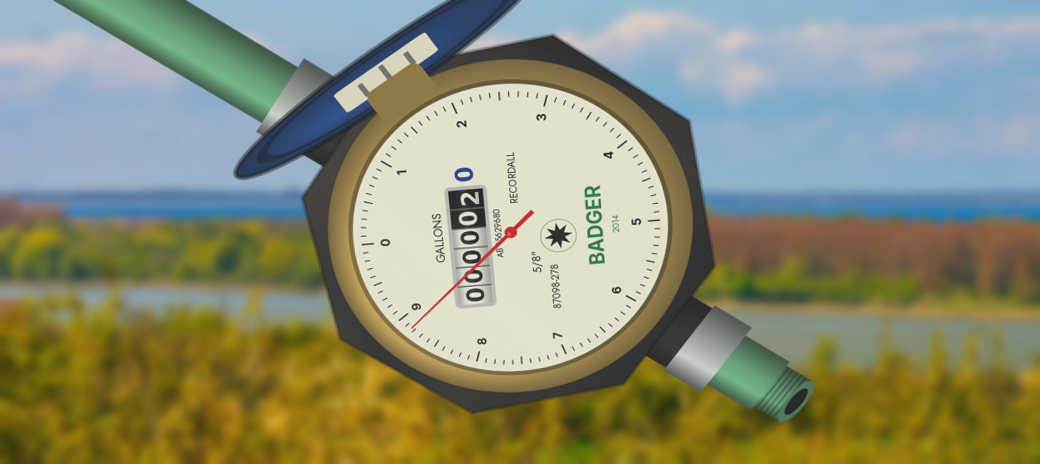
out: 18.8 gal
